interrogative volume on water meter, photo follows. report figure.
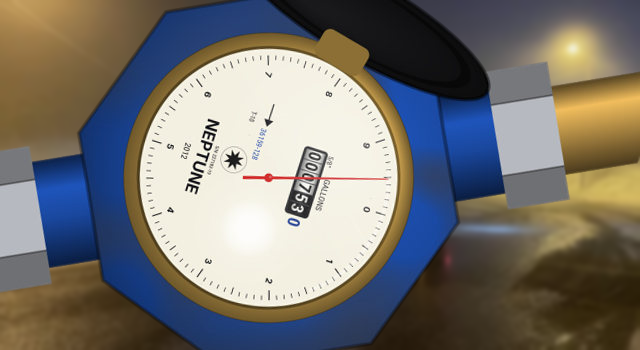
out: 7529.5 gal
